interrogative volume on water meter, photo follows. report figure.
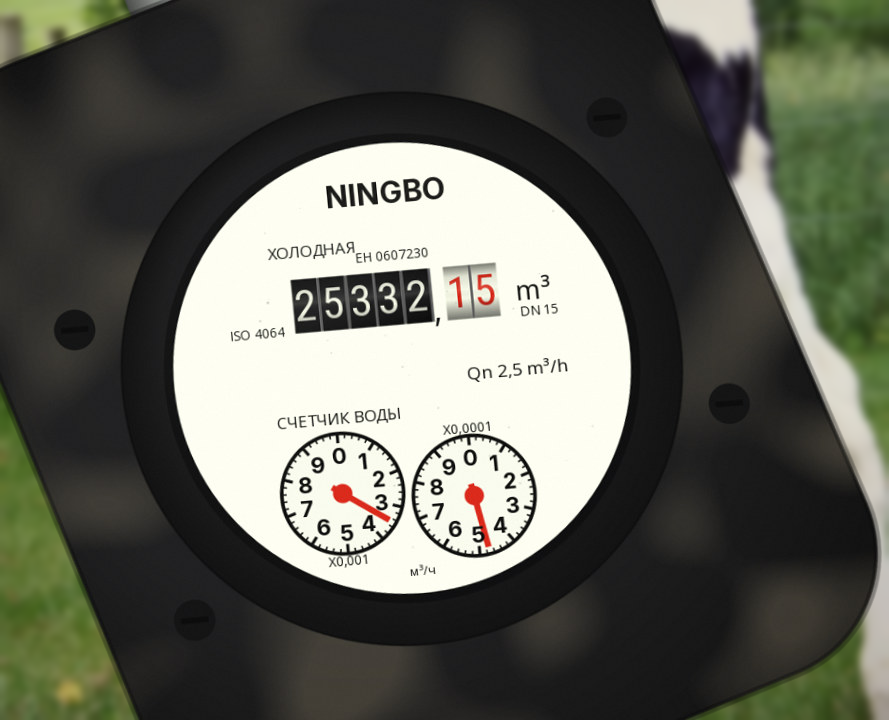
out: 25332.1534 m³
